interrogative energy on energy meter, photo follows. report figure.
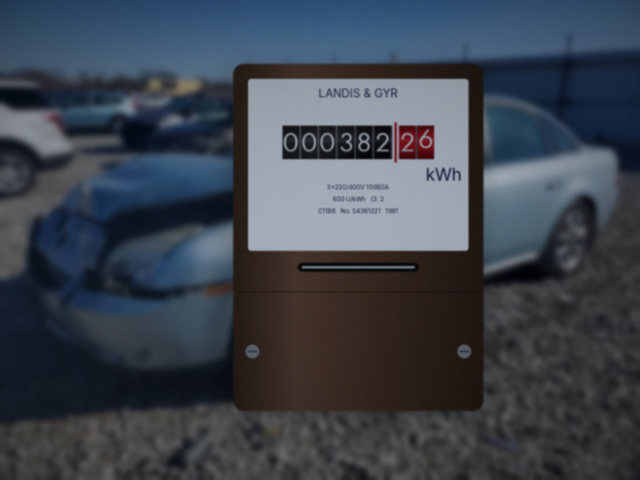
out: 382.26 kWh
